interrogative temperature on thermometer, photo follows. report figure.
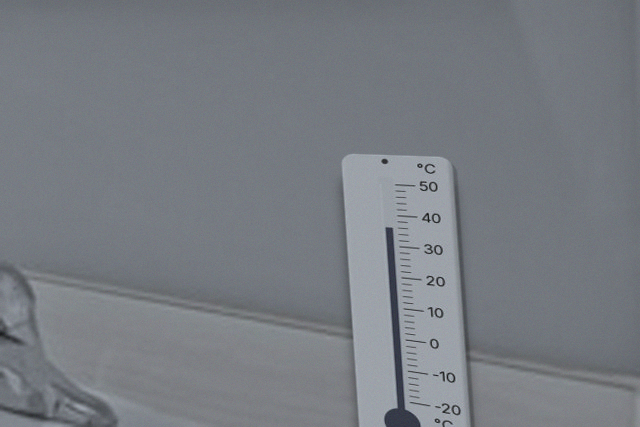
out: 36 °C
